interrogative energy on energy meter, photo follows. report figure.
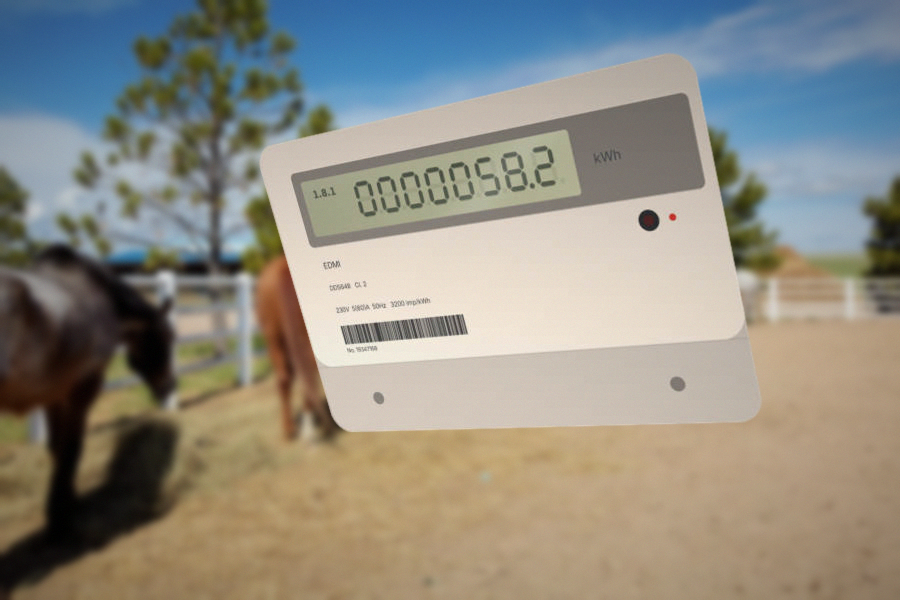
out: 58.2 kWh
